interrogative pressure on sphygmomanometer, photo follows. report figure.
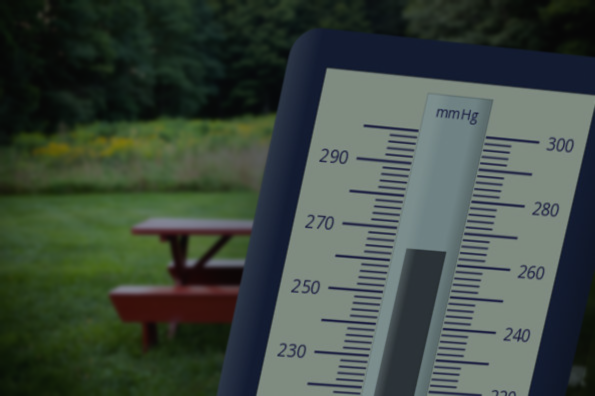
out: 264 mmHg
